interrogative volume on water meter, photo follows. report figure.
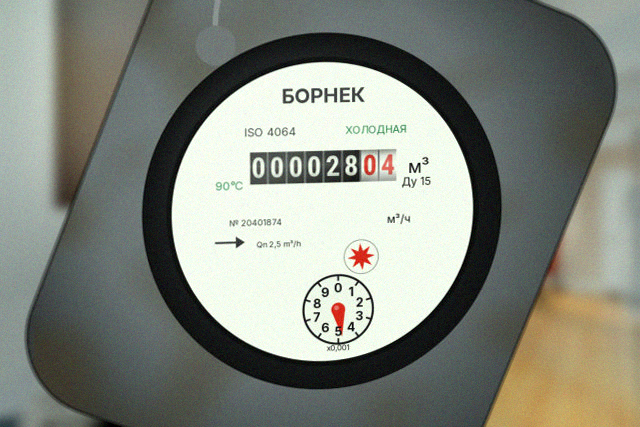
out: 28.044 m³
